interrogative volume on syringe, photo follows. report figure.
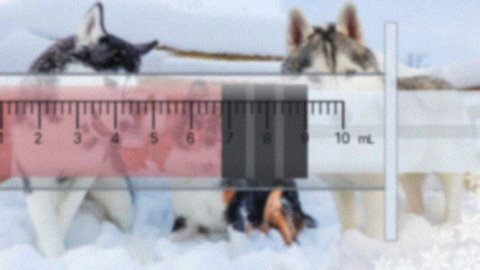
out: 6.8 mL
